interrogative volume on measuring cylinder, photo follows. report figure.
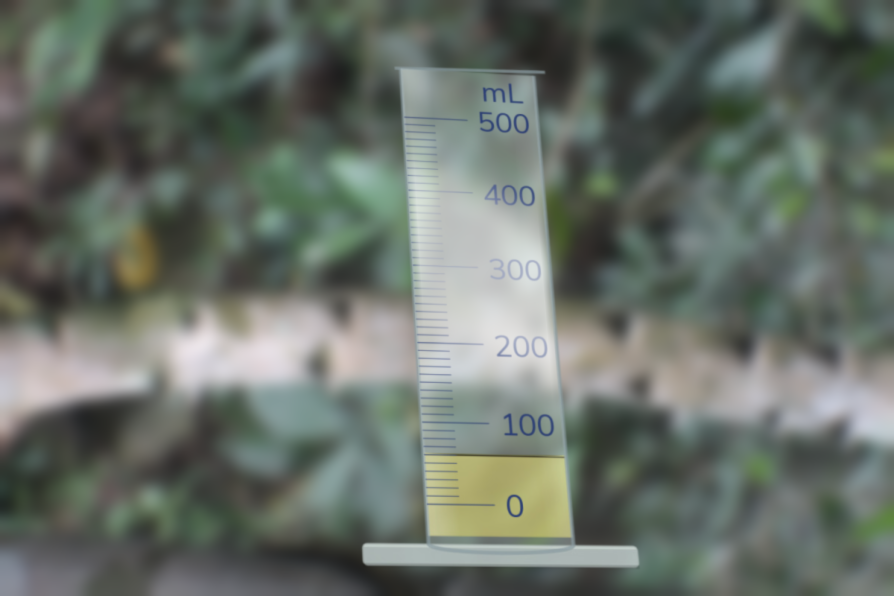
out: 60 mL
